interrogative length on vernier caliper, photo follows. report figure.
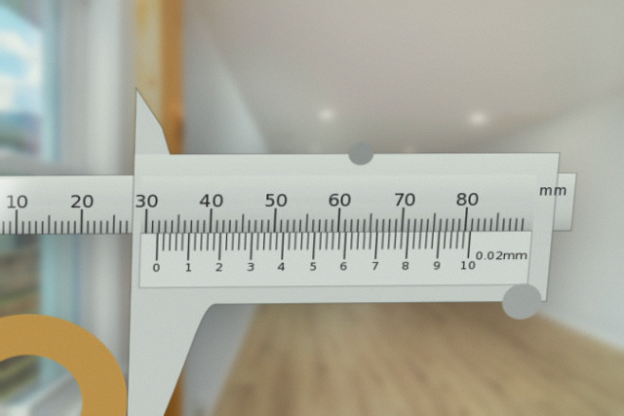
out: 31.8 mm
